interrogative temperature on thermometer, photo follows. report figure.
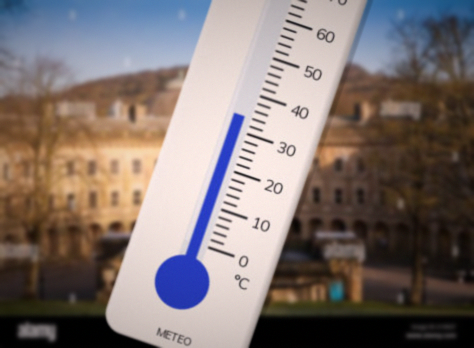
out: 34 °C
